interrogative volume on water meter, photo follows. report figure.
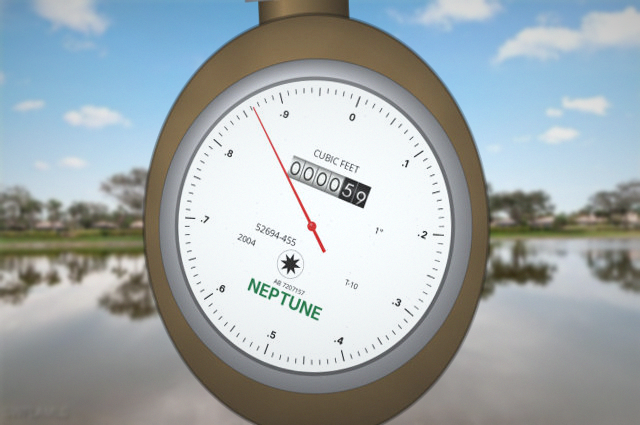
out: 58.86 ft³
